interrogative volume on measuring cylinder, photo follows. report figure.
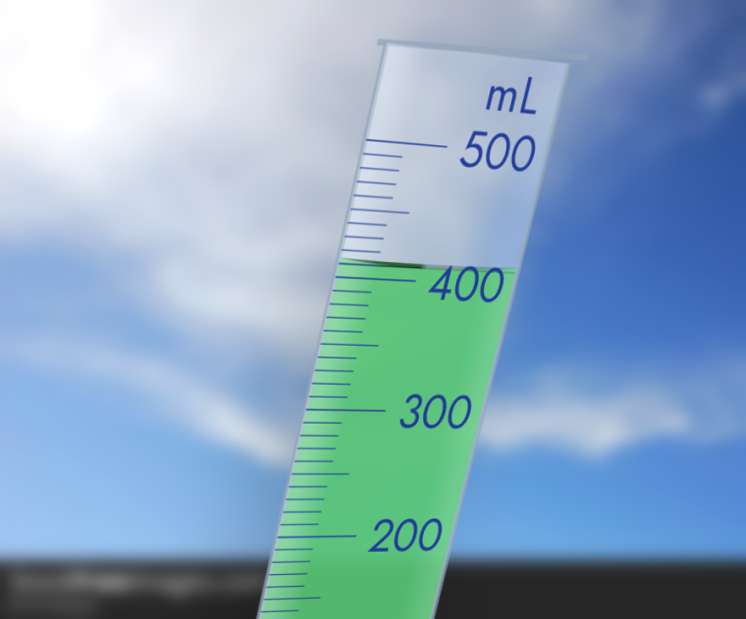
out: 410 mL
